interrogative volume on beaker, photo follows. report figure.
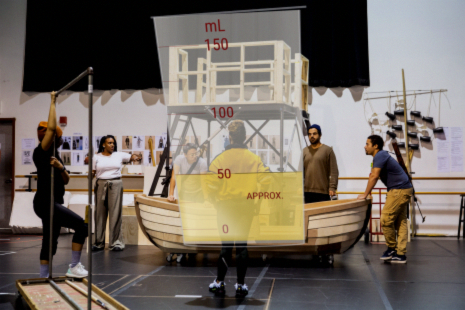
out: 50 mL
